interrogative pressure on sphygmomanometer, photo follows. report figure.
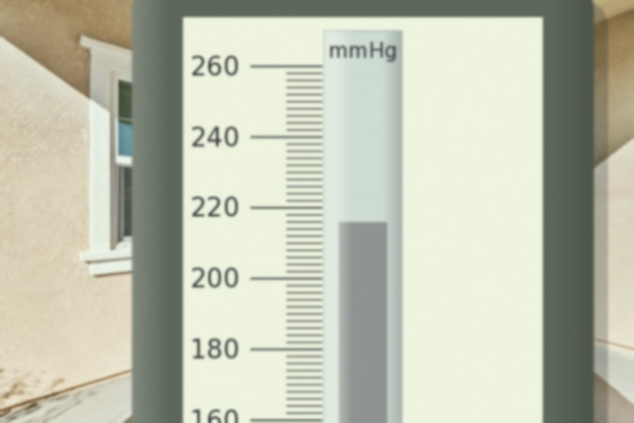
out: 216 mmHg
